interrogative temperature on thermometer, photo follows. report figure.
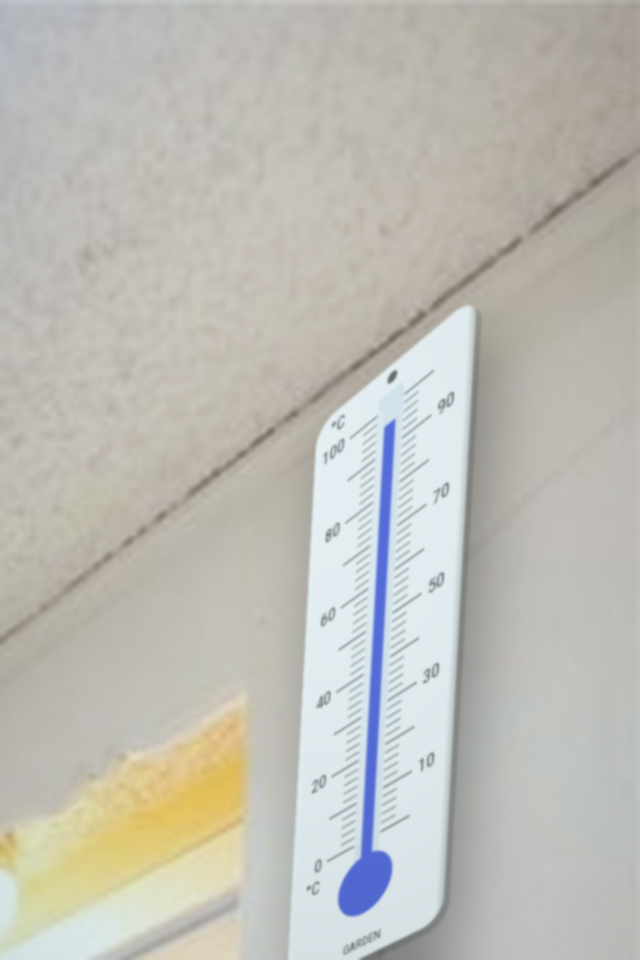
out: 96 °C
